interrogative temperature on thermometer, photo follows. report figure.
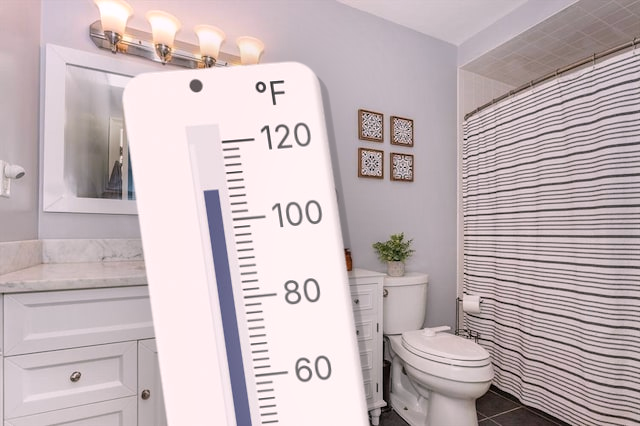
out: 108 °F
